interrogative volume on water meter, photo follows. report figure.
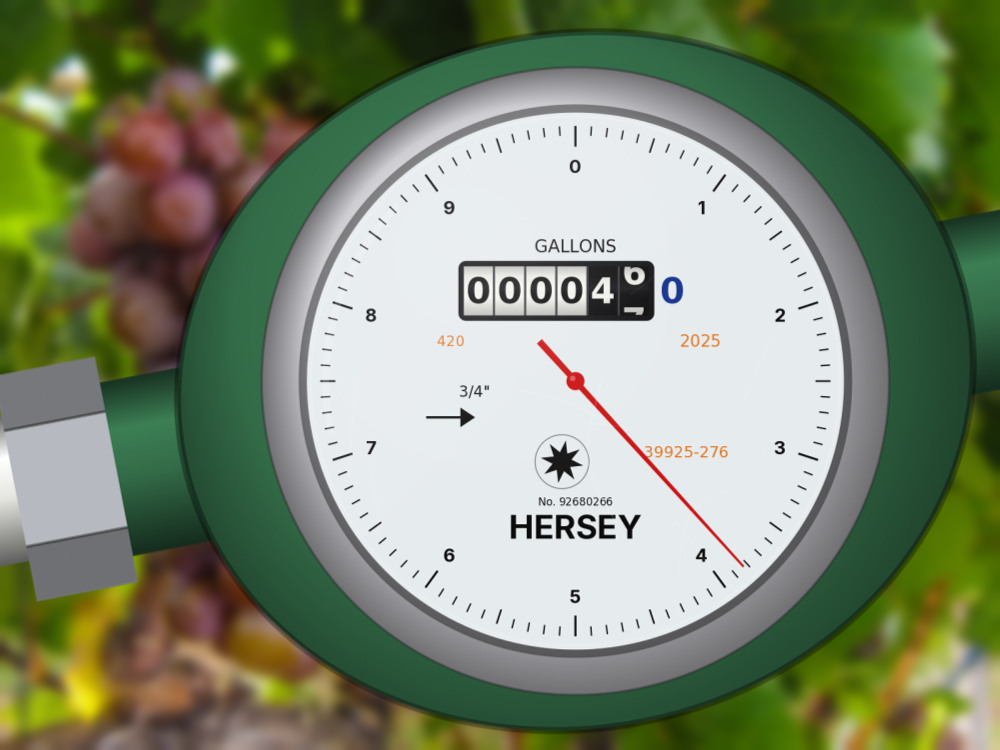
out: 463.8 gal
